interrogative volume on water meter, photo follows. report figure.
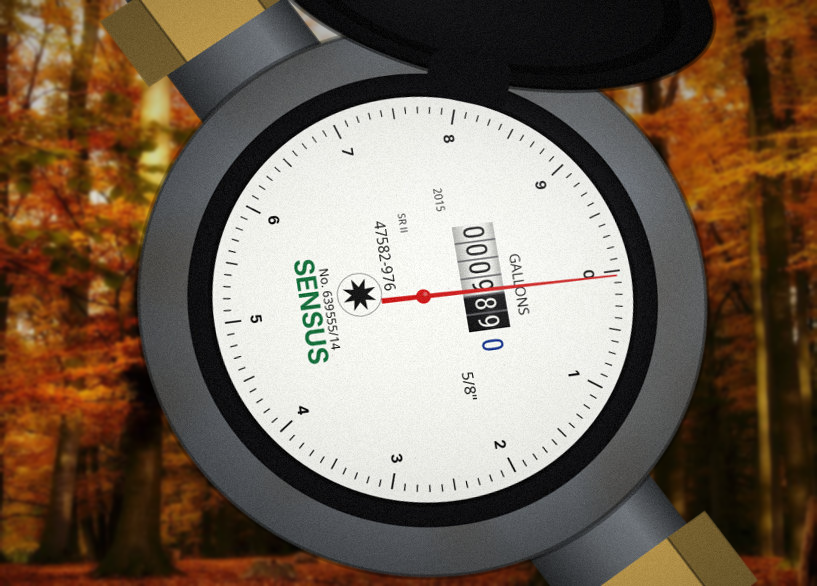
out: 9890.0 gal
